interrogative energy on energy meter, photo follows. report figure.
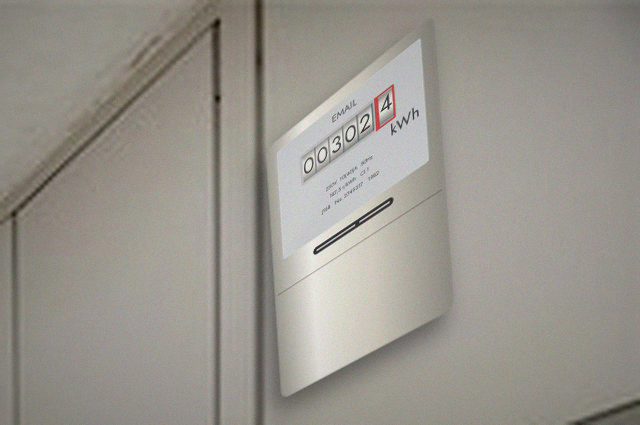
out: 302.4 kWh
